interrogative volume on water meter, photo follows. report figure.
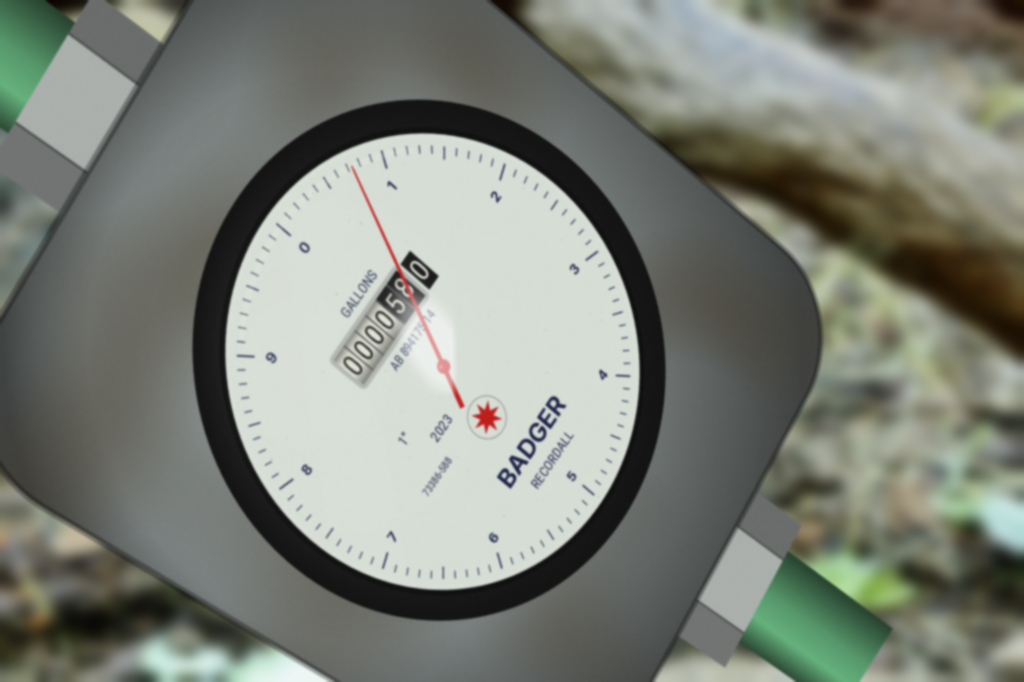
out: 580.7 gal
